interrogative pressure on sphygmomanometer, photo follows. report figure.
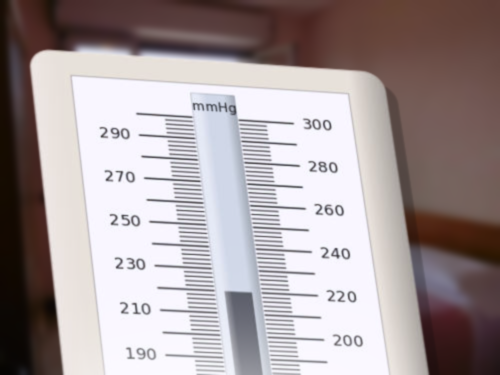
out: 220 mmHg
